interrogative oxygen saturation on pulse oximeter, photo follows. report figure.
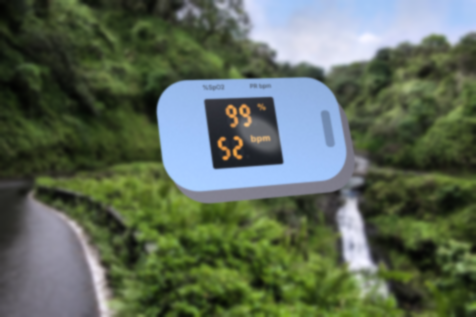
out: 99 %
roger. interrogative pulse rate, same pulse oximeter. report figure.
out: 52 bpm
